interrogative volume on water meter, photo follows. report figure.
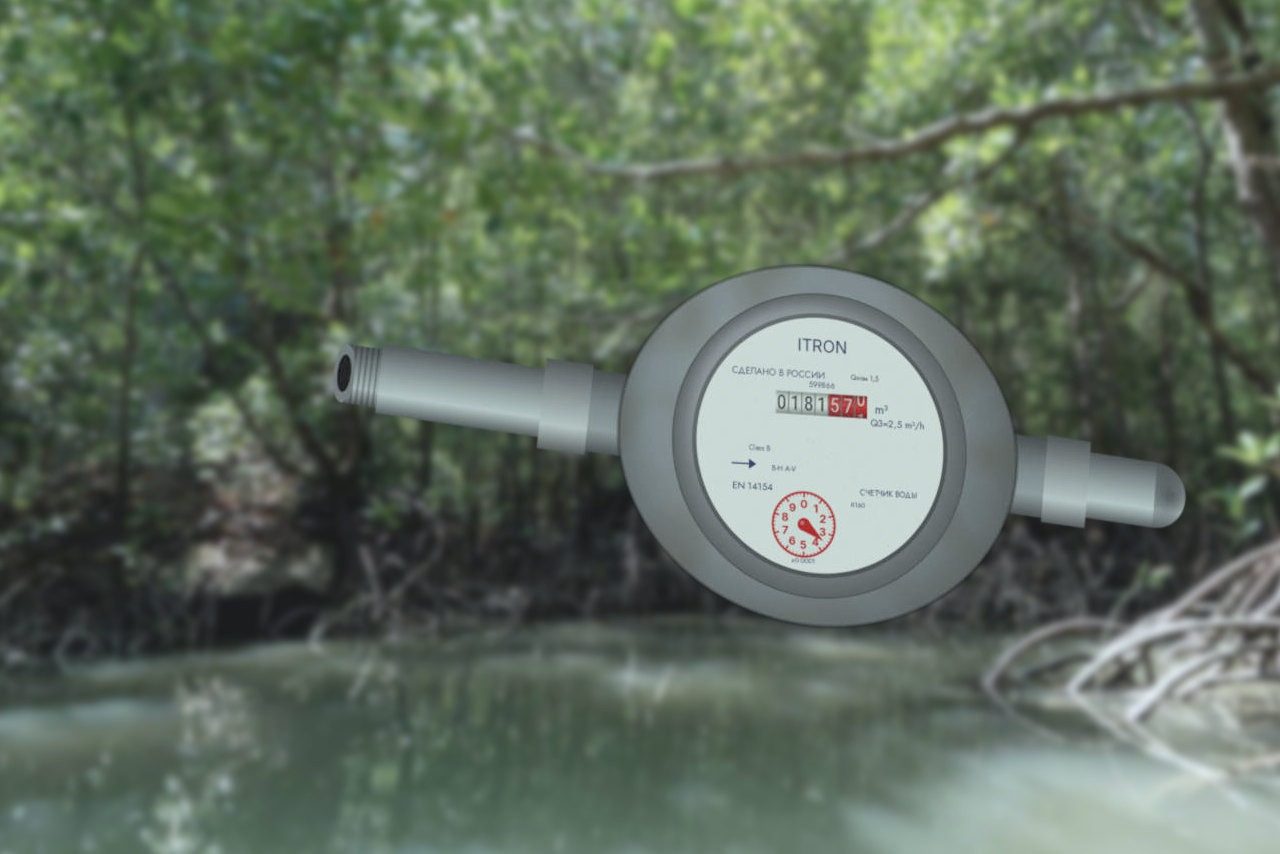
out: 181.5703 m³
